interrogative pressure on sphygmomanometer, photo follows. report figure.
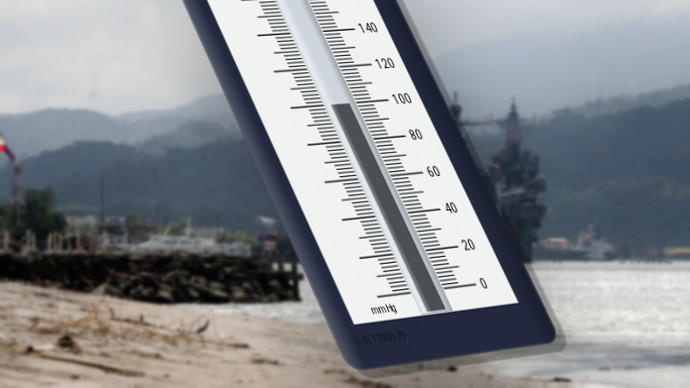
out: 100 mmHg
